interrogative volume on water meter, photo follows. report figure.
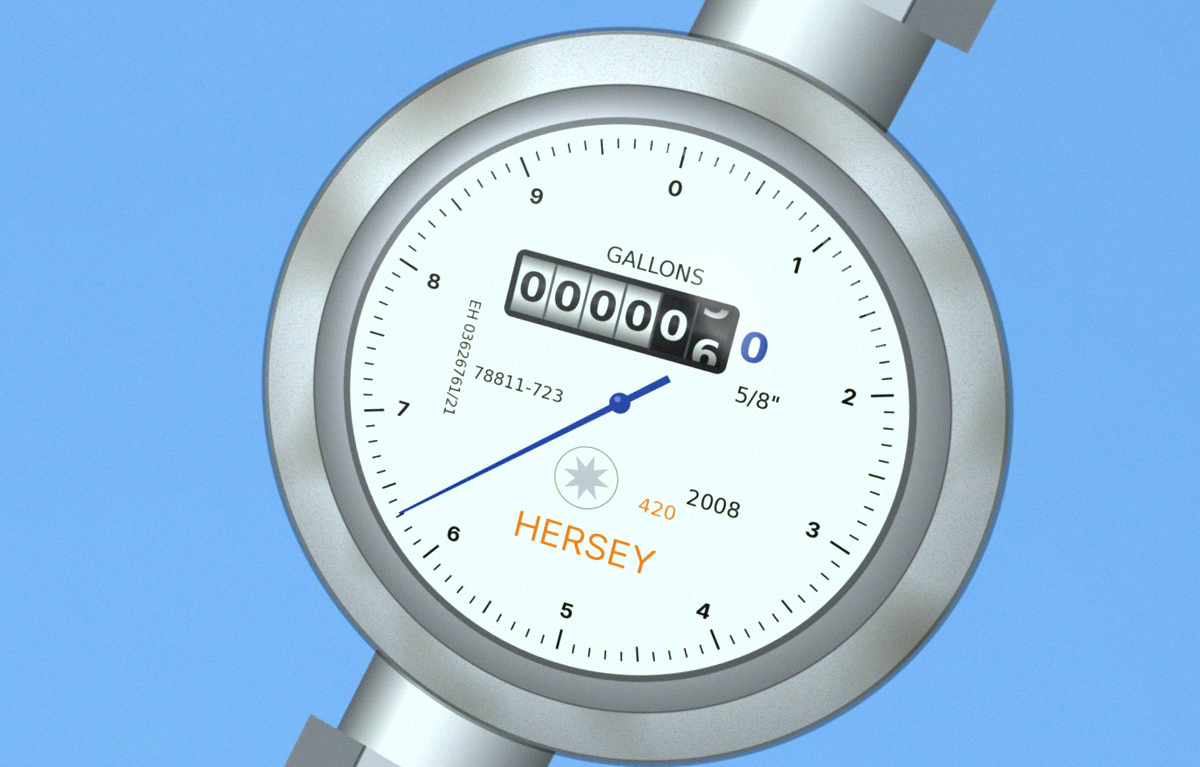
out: 56.3 gal
